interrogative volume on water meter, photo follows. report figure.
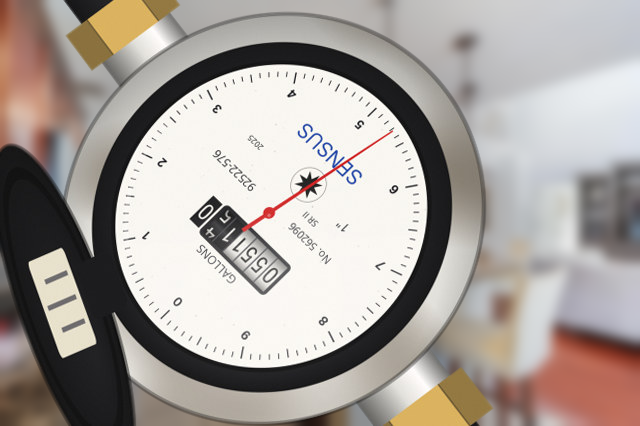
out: 551145.3 gal
